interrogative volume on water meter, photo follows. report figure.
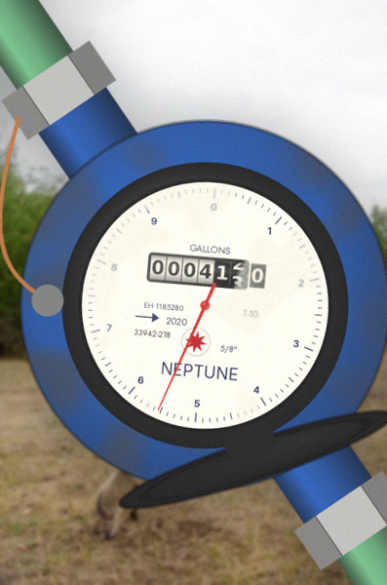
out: 4125.5 gal
